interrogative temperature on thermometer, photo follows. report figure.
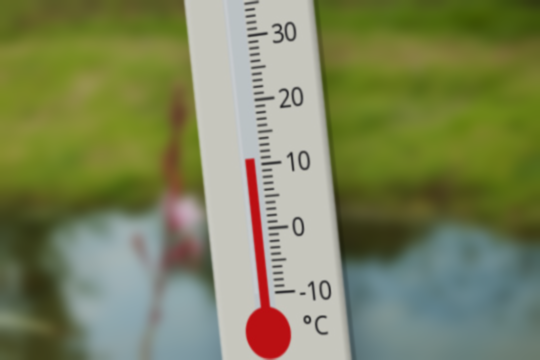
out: 11 °C
